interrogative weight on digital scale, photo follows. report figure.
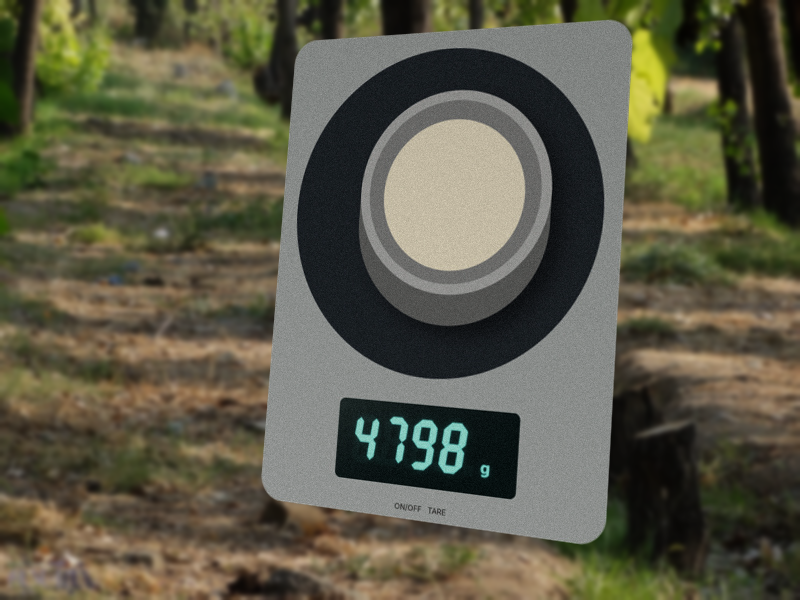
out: 4798 g
